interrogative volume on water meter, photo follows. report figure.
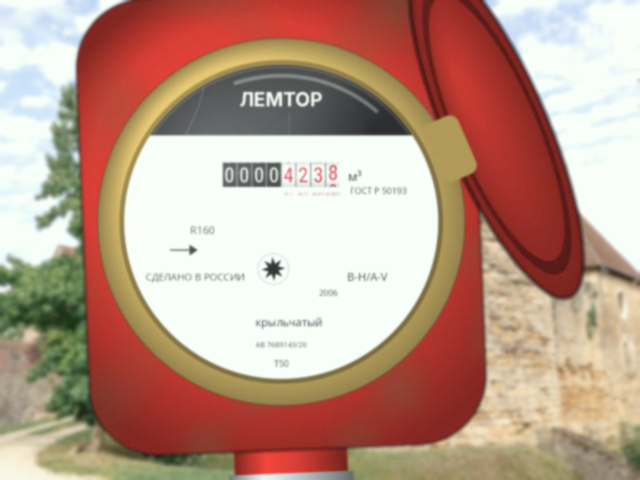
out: 0.4238 m³
